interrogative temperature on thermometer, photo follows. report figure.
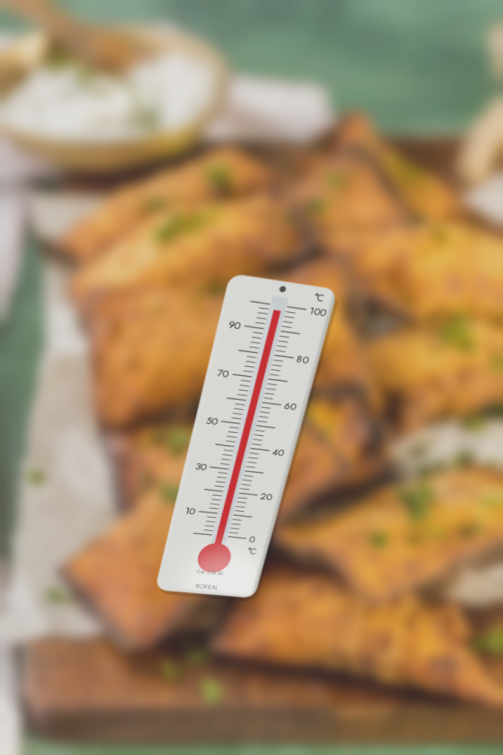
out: 98 °C
